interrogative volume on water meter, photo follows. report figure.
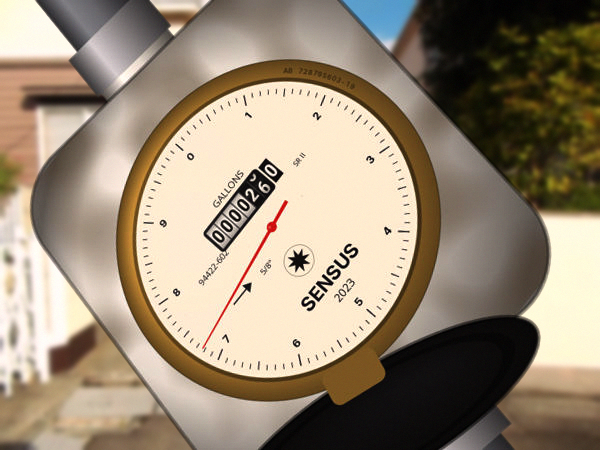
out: 257.2 gal
